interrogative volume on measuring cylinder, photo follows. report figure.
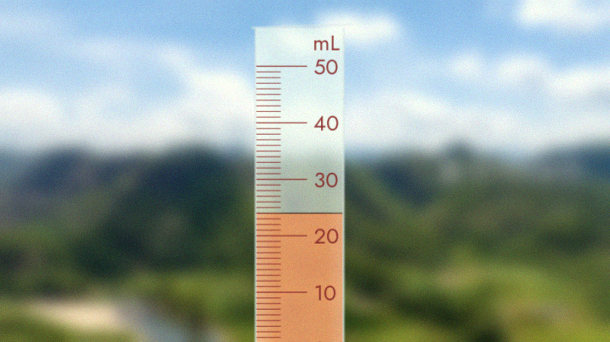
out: 24 mL
